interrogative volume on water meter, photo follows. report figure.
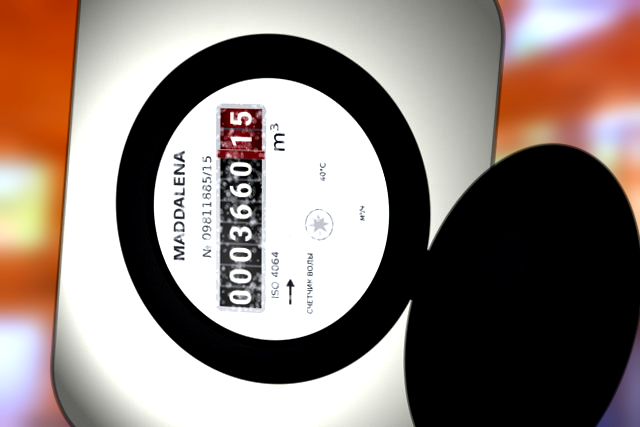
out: 3660.15 m³
